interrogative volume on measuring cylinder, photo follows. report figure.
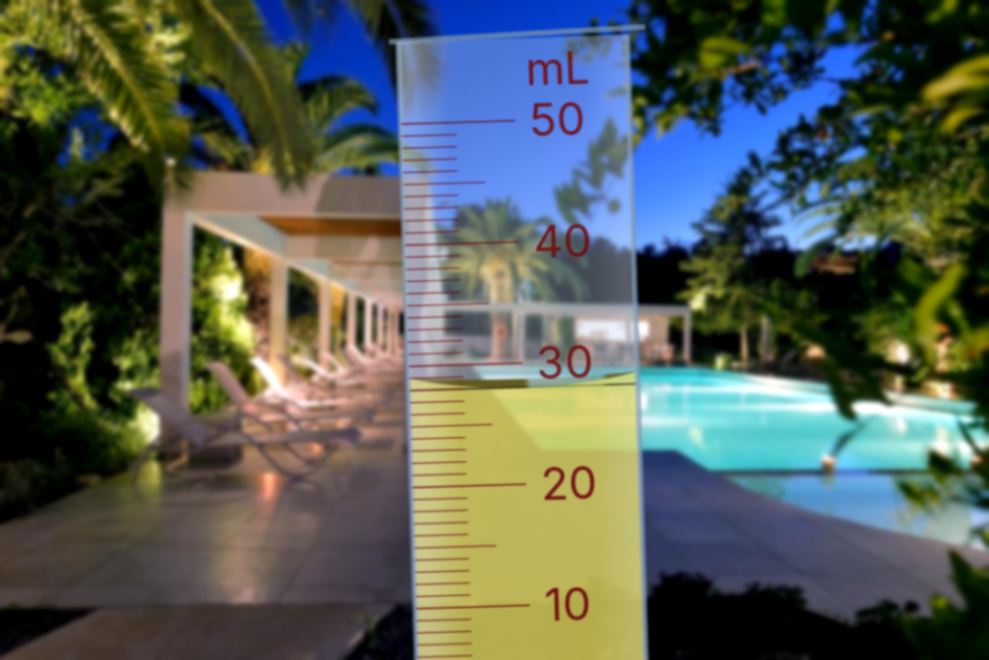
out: 28 mL
